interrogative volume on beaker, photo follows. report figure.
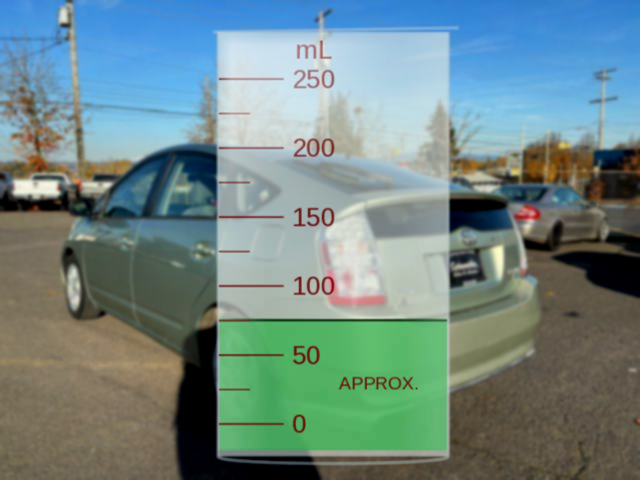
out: 75 mL
